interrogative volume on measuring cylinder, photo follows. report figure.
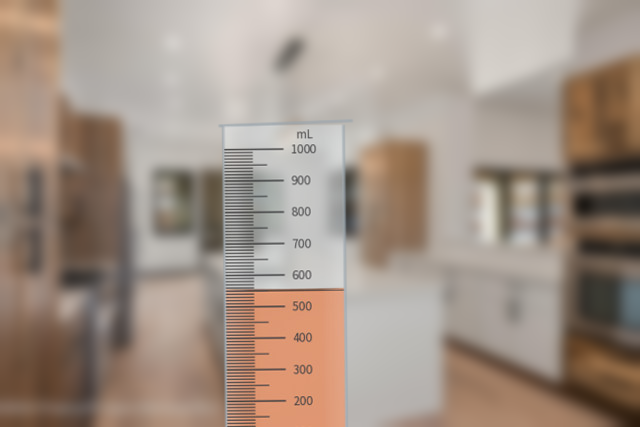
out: 550 mL
